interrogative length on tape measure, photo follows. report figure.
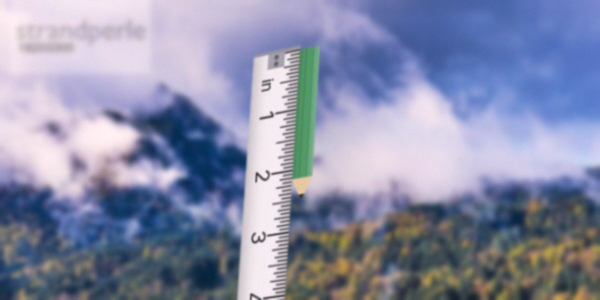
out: 2.5 in
